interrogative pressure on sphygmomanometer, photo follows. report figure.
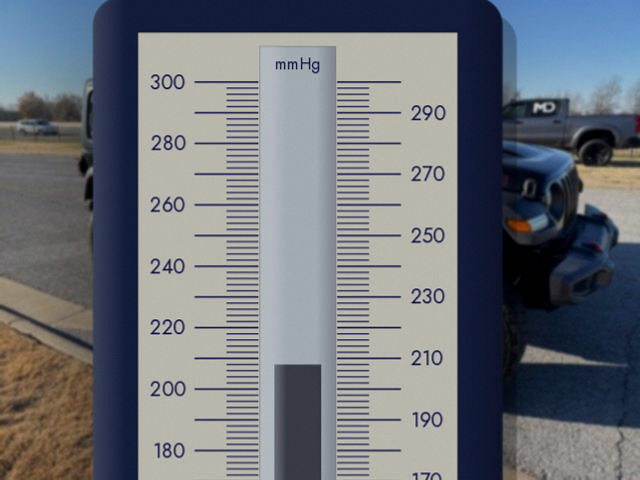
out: 208 mmHg
